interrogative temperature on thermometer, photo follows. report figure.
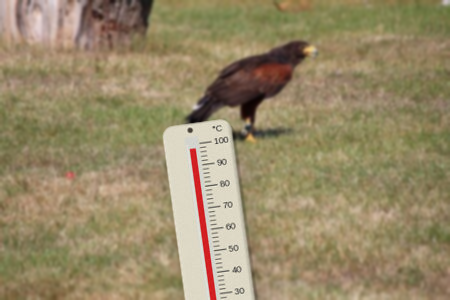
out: 98 °C
